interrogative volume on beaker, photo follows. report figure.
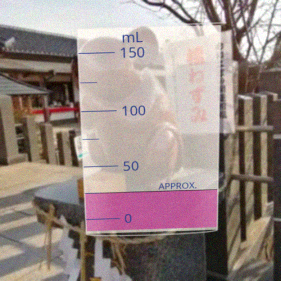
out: 25 mL
